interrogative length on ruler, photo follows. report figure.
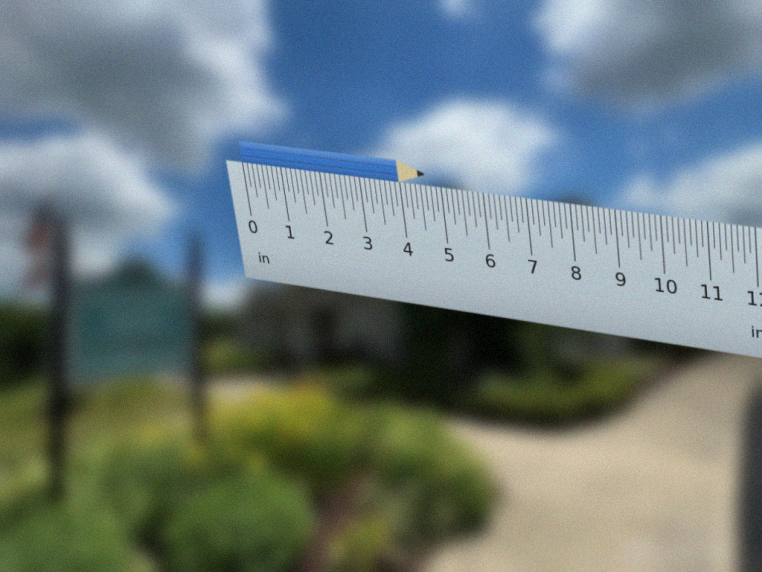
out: 4.625 in
